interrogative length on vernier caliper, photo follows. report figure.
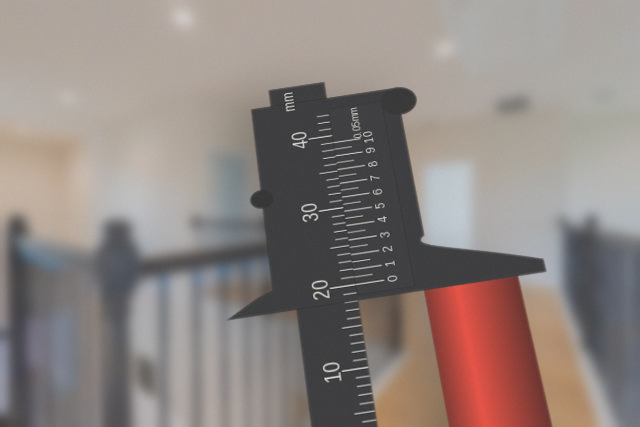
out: 20.0 mm
